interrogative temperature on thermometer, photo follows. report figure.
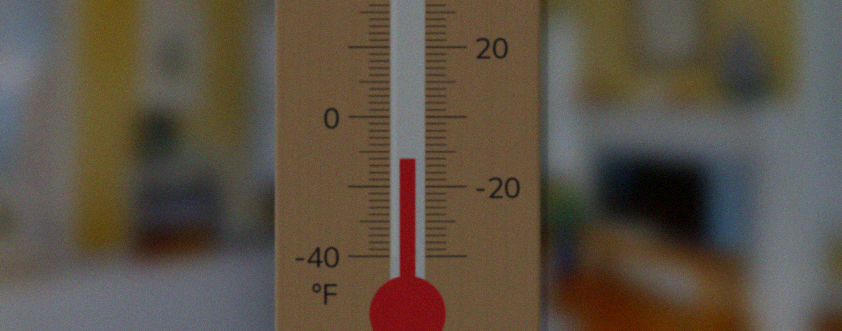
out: -12 °F
